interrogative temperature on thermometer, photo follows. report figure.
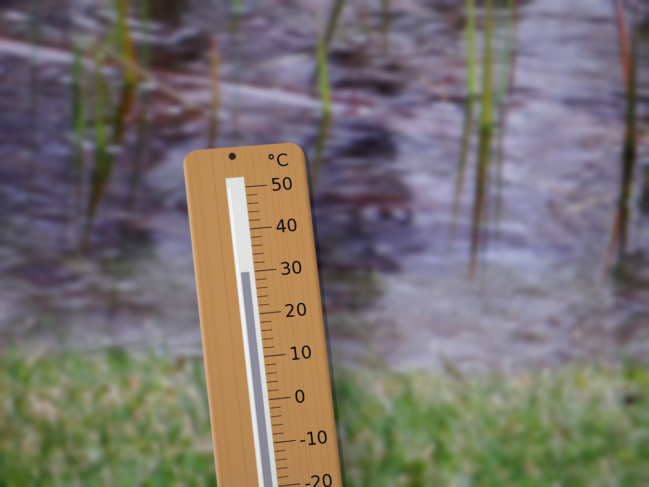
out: 30 °C
